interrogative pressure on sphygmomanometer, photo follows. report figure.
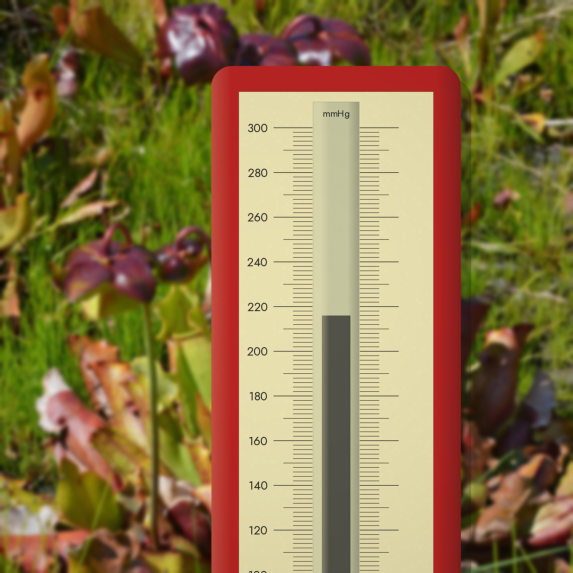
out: 216 mmHg
